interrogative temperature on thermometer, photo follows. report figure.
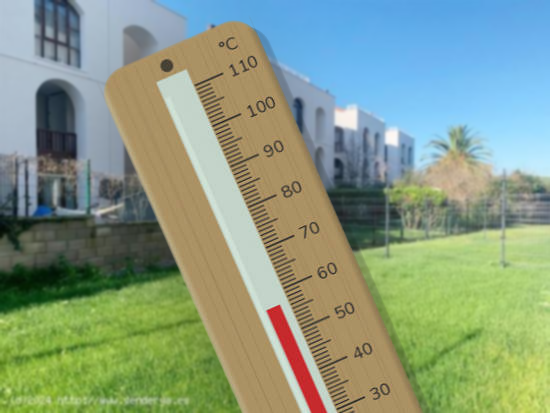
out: 57 °C
